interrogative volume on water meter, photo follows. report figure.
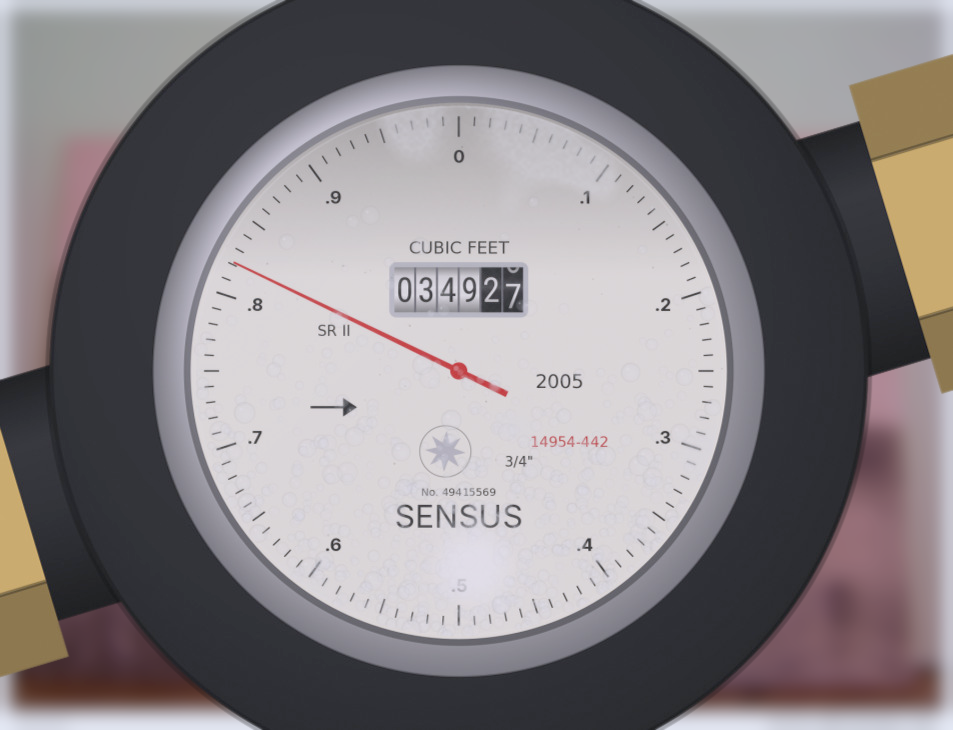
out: 34926.82 ft³
